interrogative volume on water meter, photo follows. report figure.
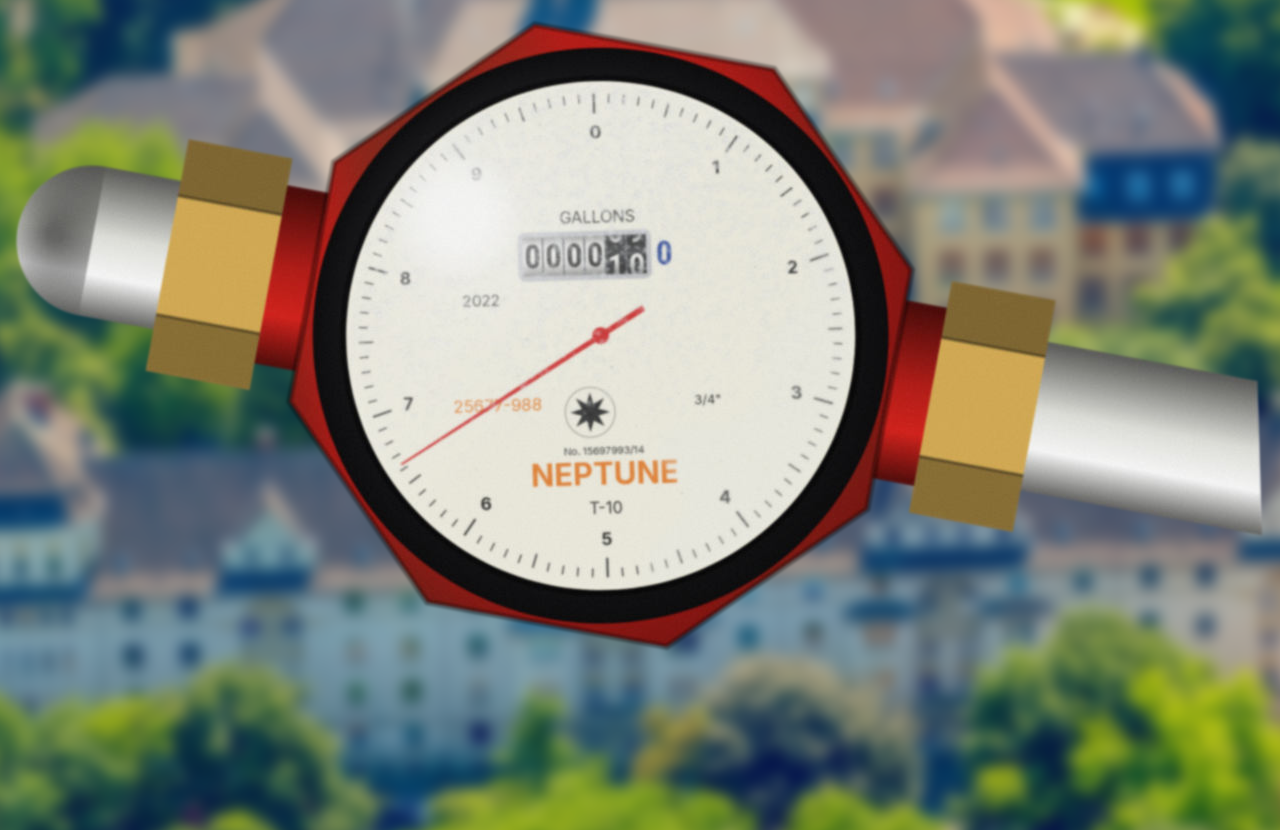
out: 96.6 gal
